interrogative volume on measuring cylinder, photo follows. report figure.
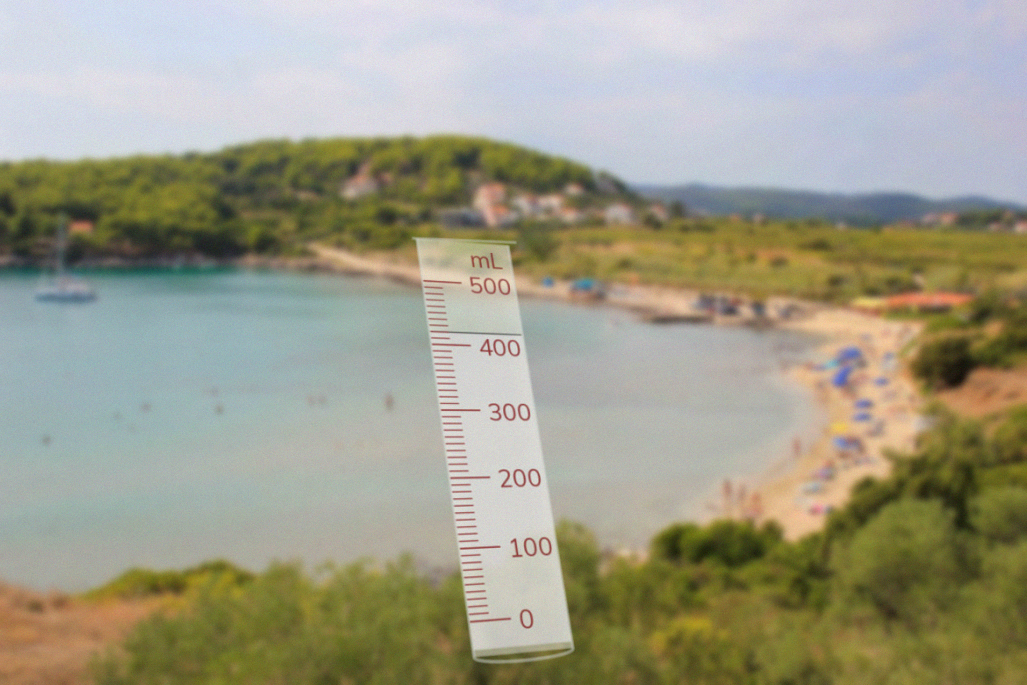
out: 420 mL
